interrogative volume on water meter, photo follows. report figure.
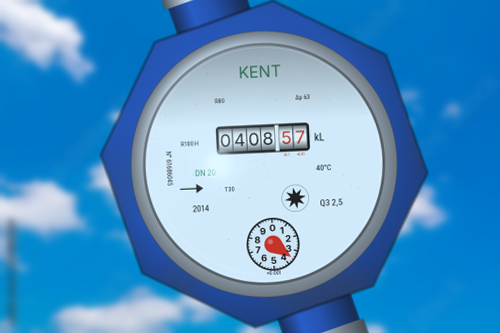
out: 408.573 kL
